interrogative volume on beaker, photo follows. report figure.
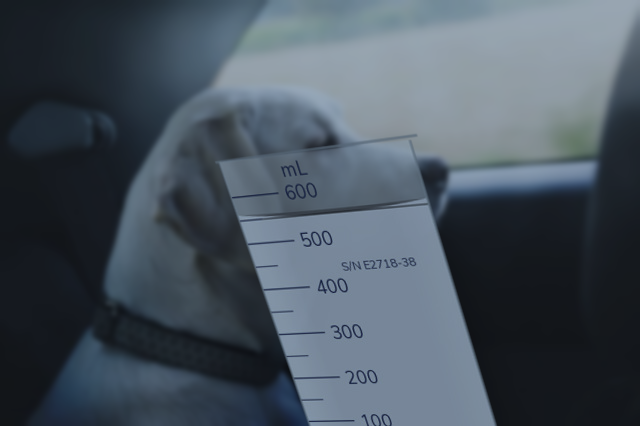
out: 550 mL
